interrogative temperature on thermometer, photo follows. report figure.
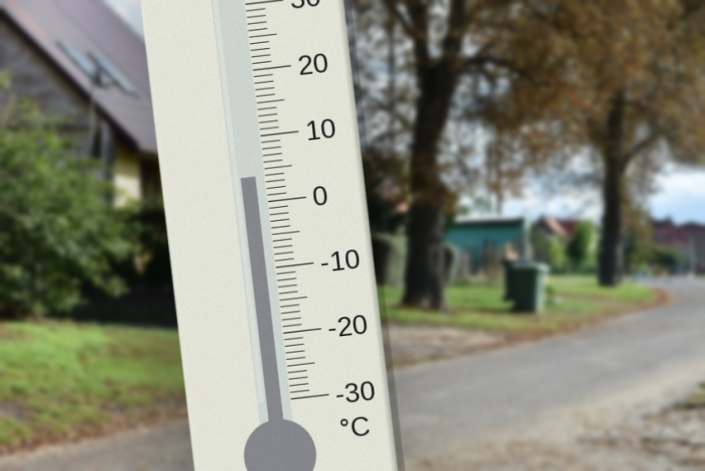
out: 4 °C
